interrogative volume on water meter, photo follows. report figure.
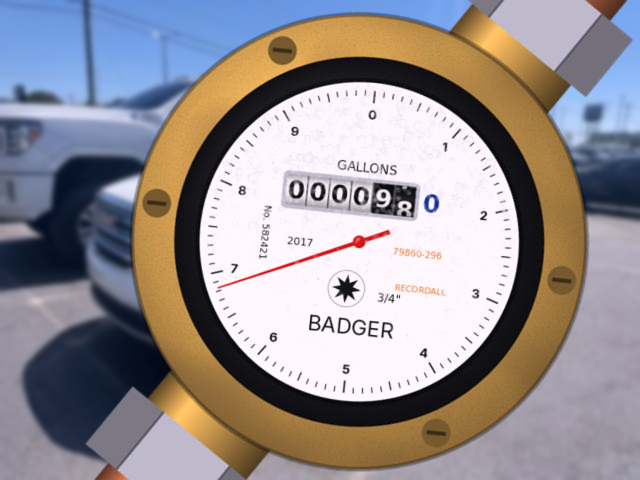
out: 976.8 gal
